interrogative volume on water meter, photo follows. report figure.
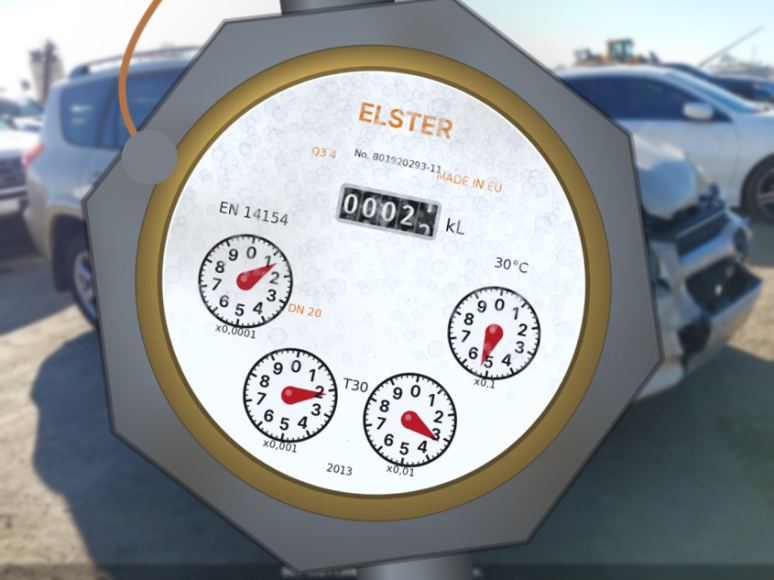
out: 21.5321 kL
